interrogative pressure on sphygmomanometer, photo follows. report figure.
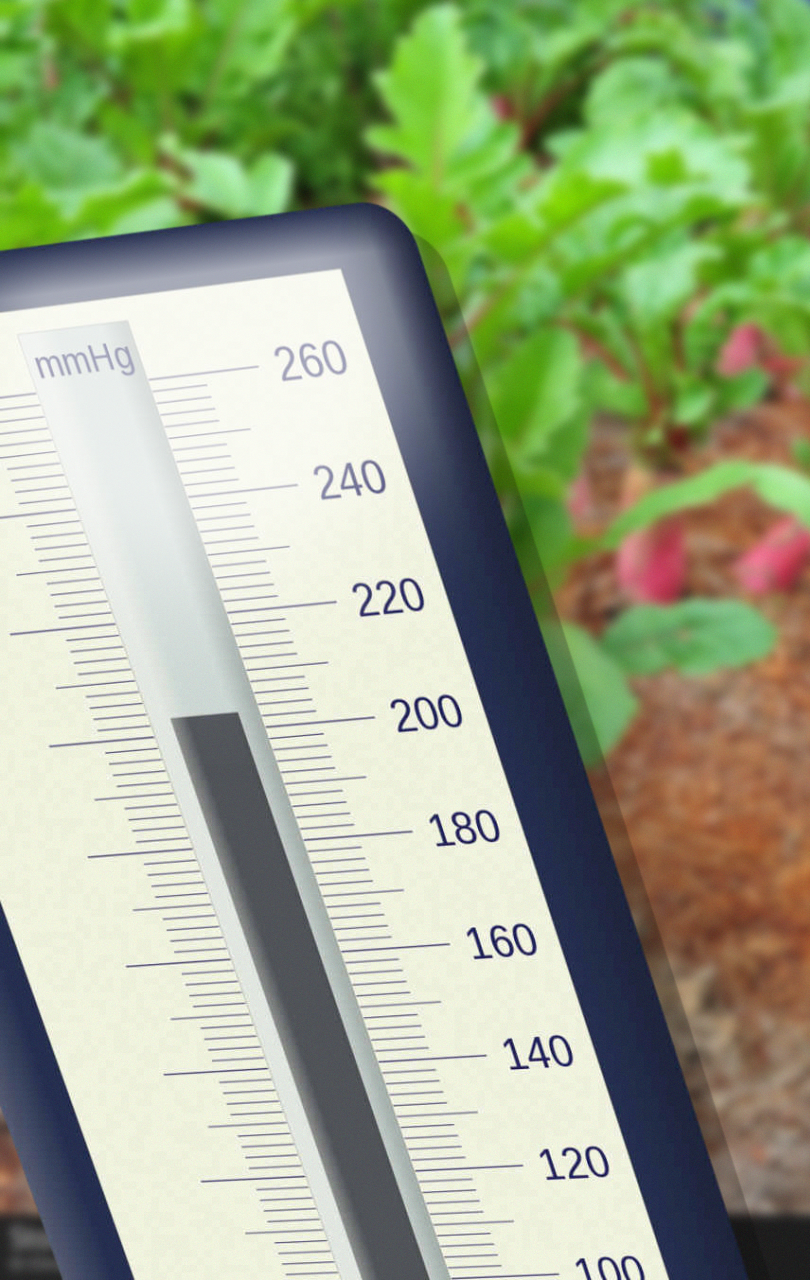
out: 203 mmHg
